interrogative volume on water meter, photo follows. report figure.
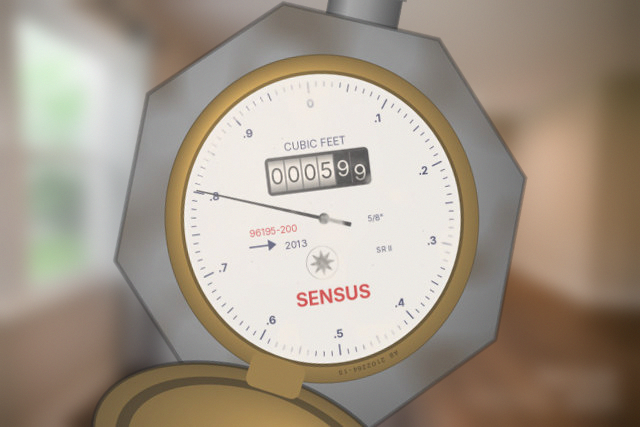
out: 598.80 ft³
